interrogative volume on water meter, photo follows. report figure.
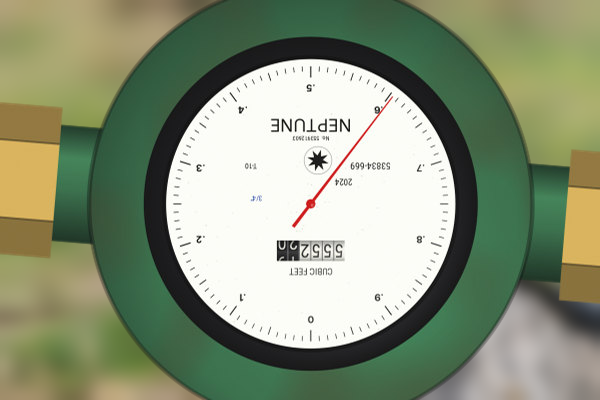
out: 555219.60 ft³
